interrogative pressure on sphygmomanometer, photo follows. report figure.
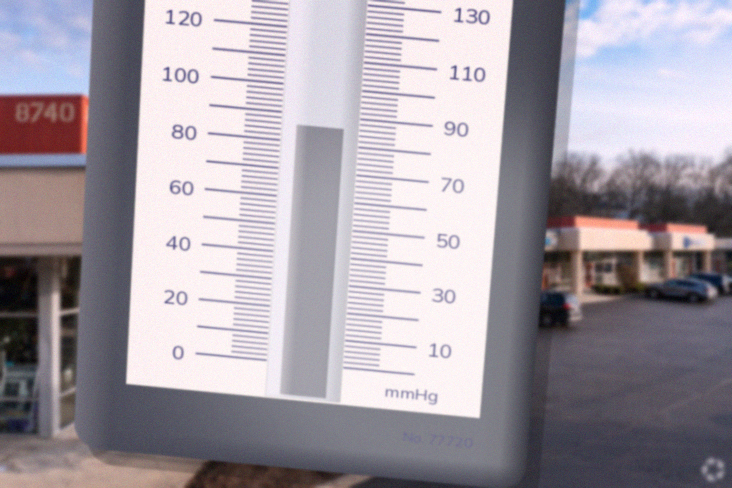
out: 86 mmHg
